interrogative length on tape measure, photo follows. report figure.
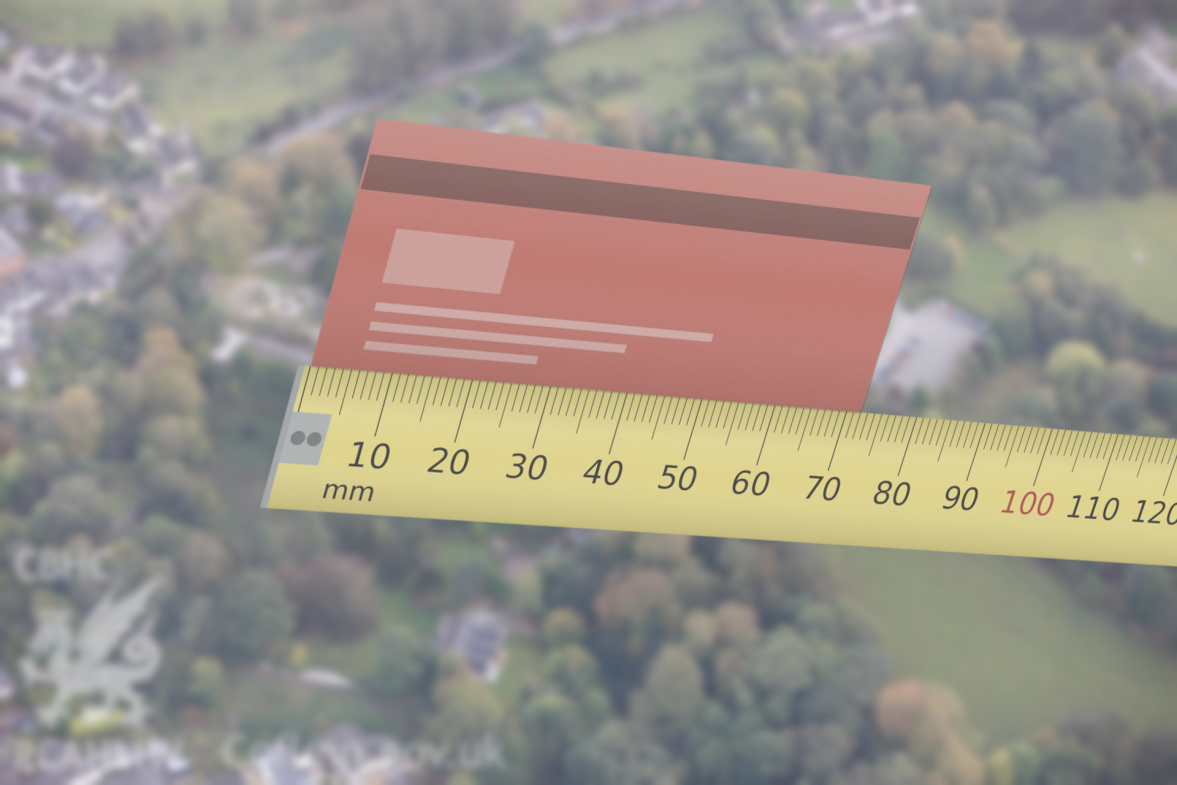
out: 72 mm
